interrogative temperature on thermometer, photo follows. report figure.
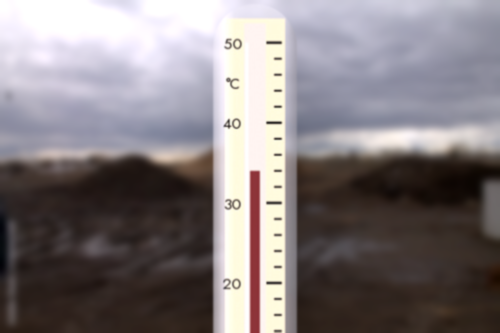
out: 34 °C
